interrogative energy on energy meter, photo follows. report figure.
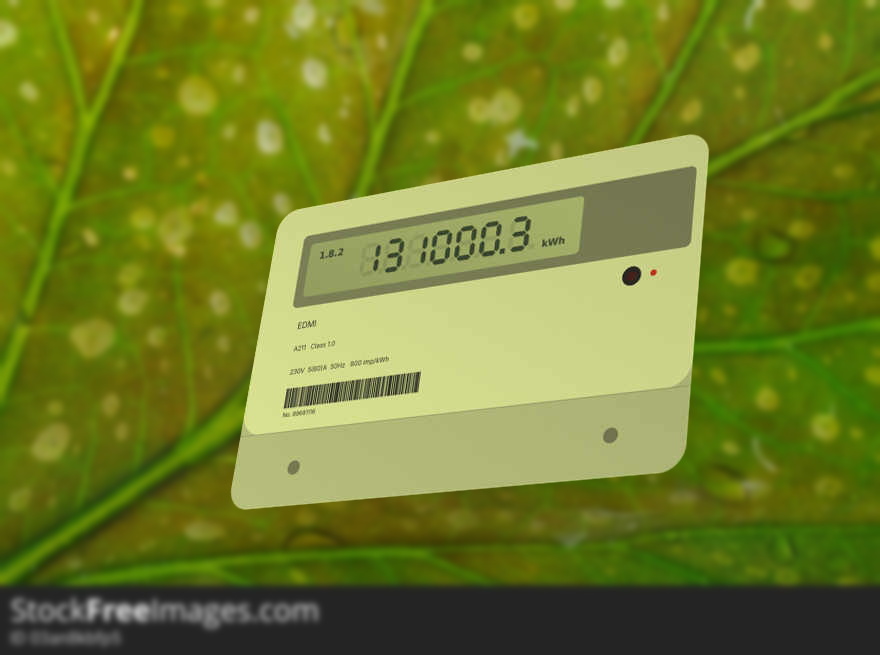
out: 131000.3 kWh
